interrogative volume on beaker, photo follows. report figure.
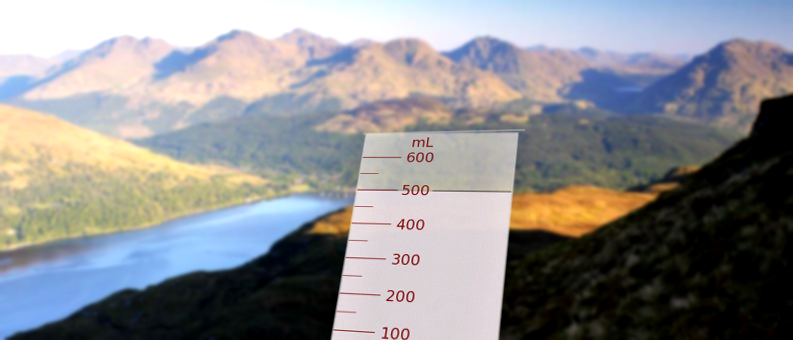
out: 500 mL
